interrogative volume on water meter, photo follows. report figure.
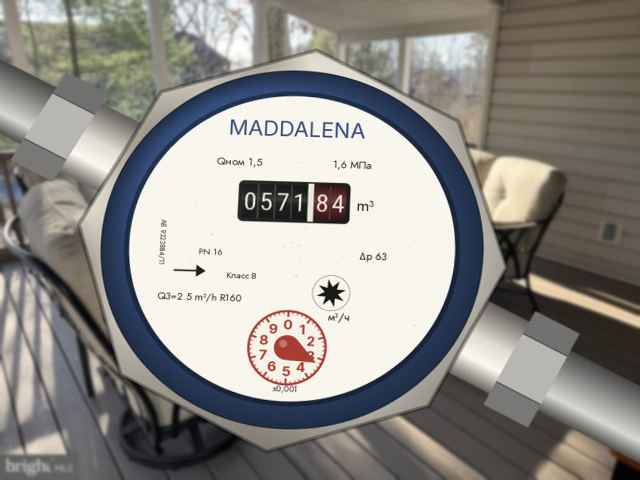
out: 571.843 m³
